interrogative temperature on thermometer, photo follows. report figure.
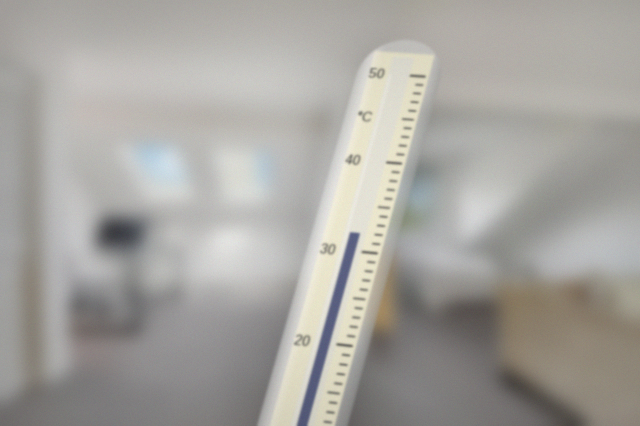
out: 32 °C
